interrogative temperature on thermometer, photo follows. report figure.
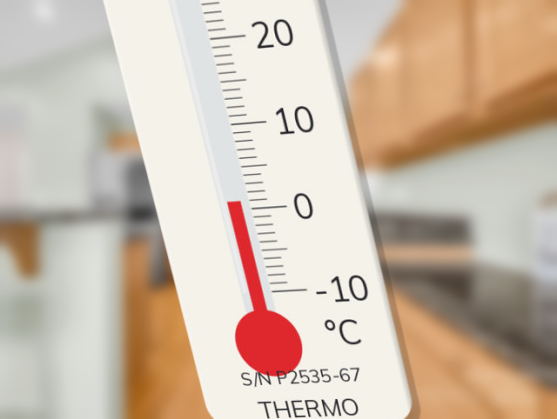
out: 1 °C
